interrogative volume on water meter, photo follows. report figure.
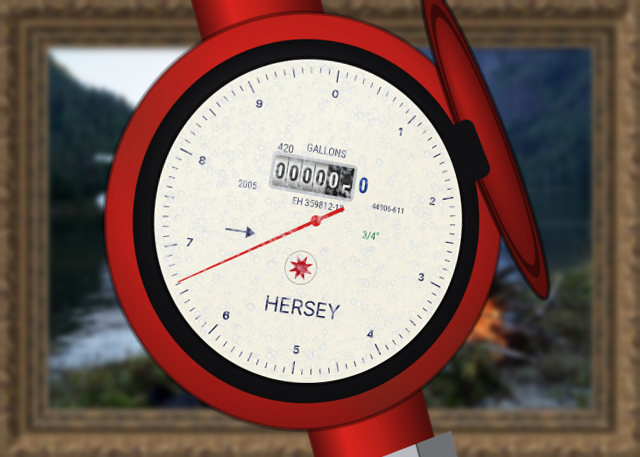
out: 46.6 gal
